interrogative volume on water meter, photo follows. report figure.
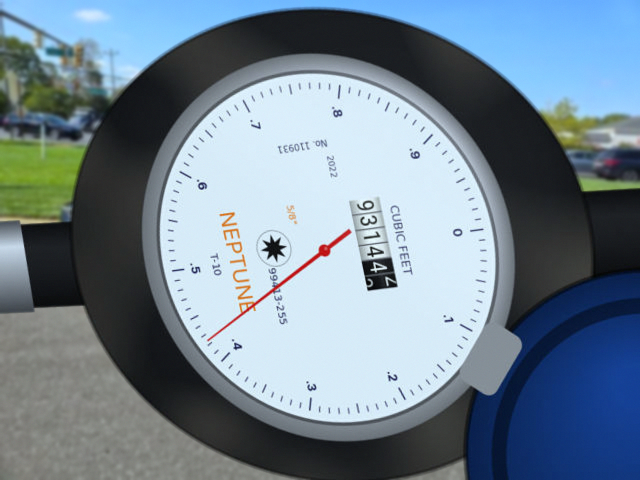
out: 931442.42 ft³
